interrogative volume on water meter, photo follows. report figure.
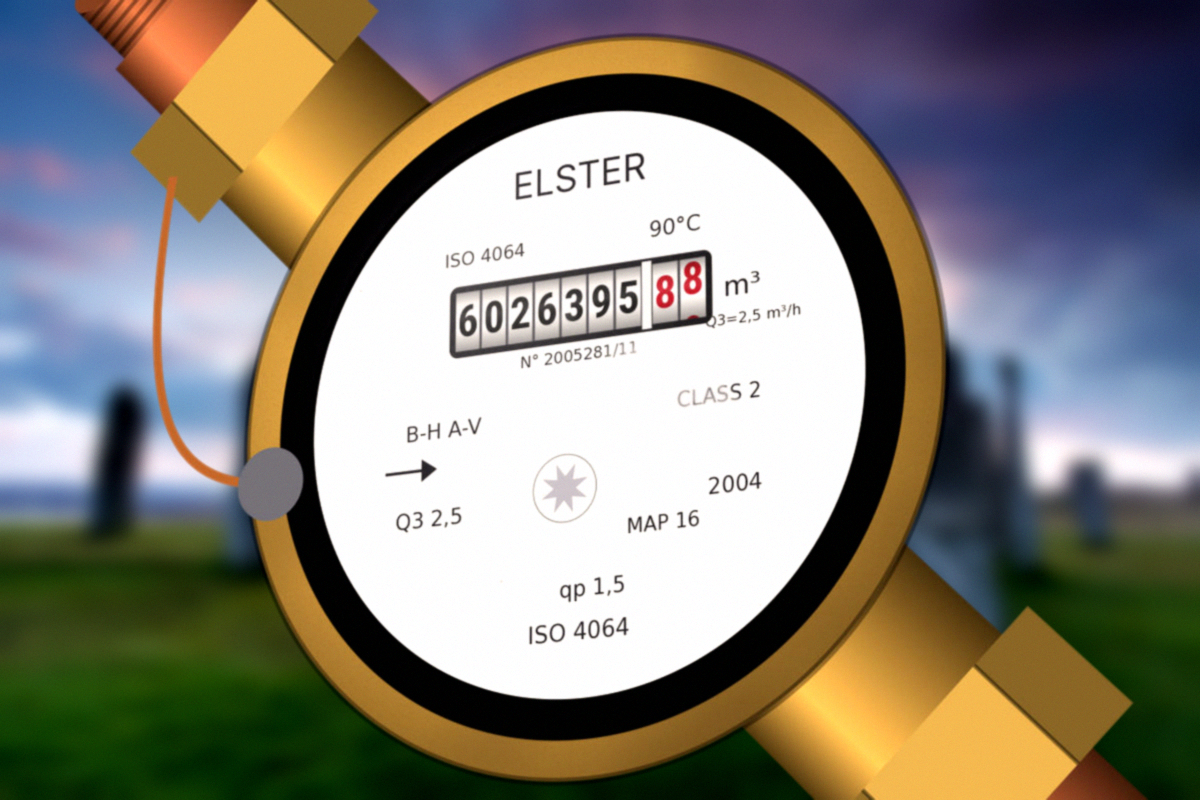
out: 6026395.88 m³
